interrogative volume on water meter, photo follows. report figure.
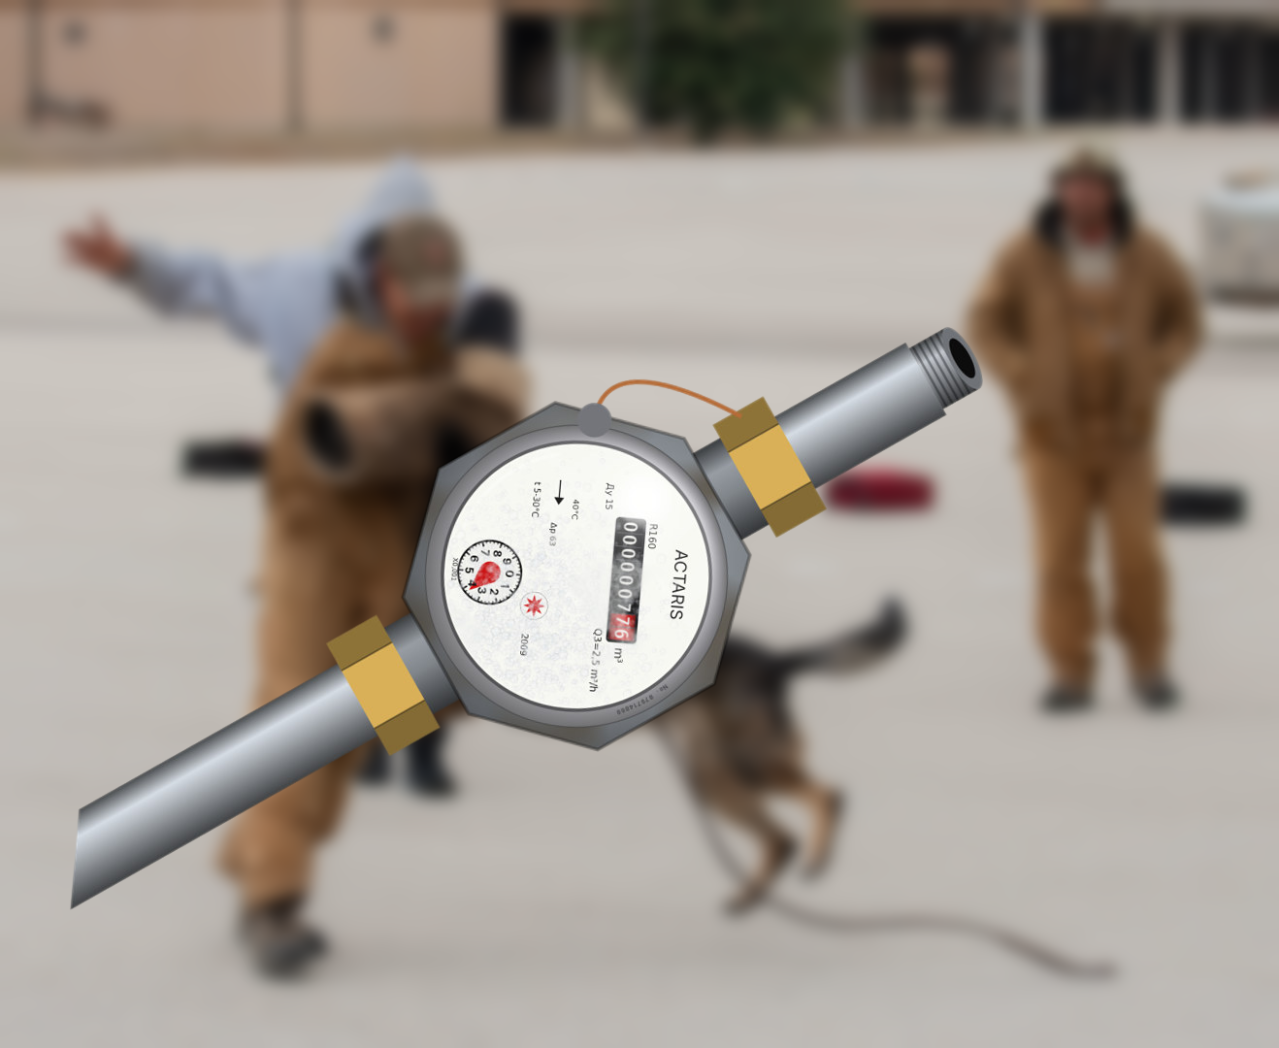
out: 7.763 m³
